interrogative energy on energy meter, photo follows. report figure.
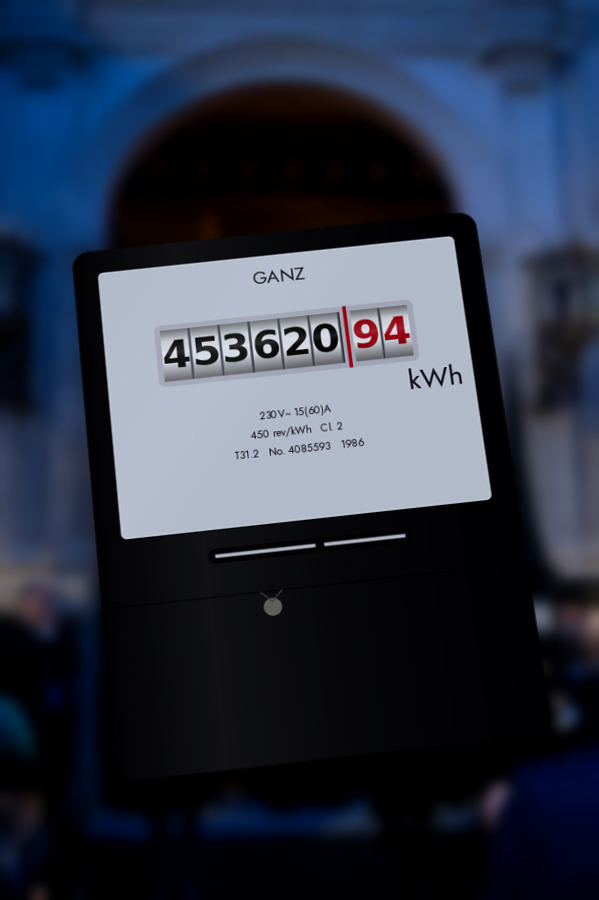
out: 453620.94 kWh
